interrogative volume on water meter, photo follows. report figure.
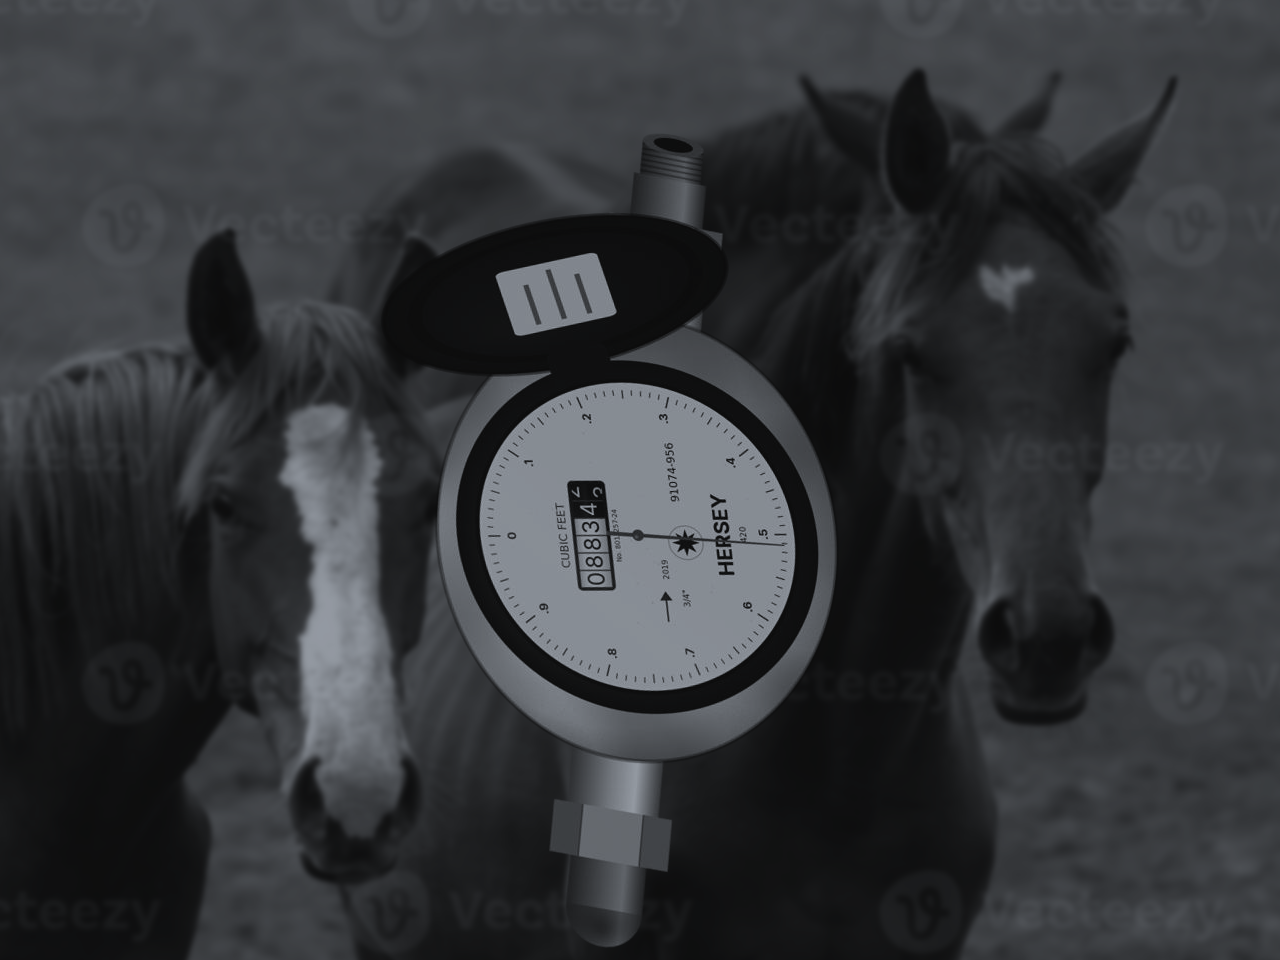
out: 88342.51 ft³
